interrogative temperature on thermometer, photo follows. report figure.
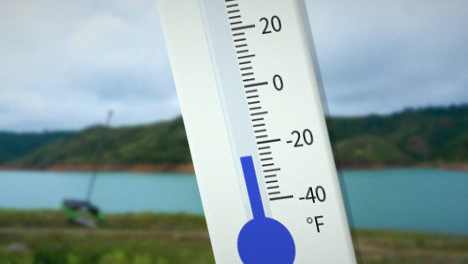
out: -24 °F
